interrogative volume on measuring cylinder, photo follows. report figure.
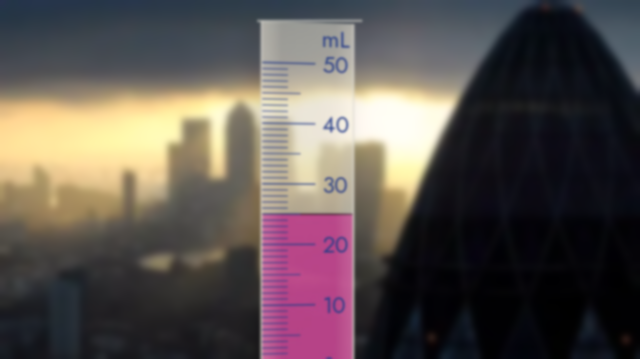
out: 25 mL
